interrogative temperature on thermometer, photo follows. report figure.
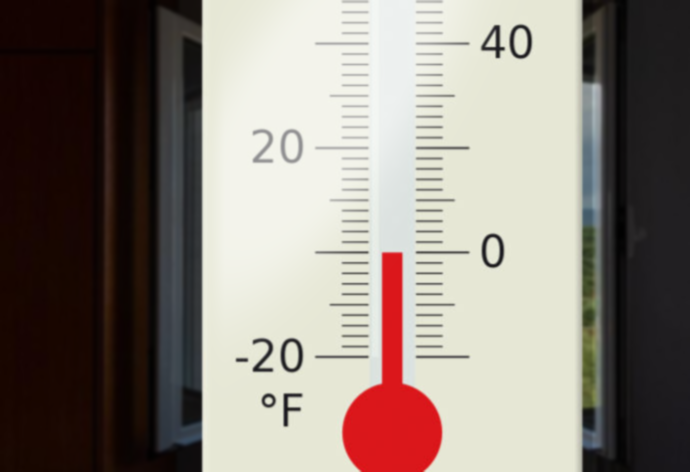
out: 0 °F
